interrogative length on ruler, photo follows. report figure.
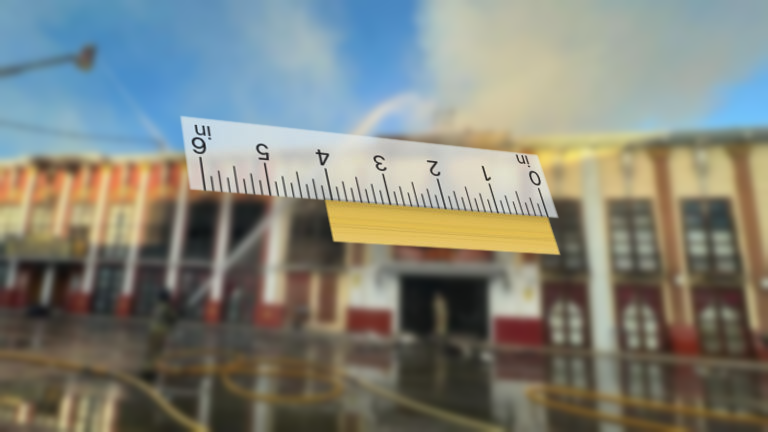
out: 4.125 in
